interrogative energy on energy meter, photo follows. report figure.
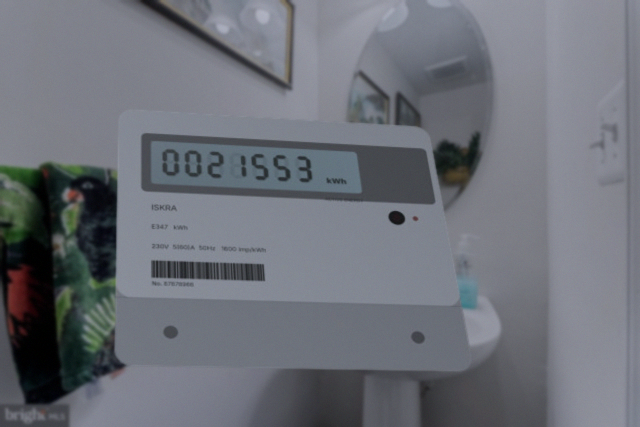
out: 21553 kWh
